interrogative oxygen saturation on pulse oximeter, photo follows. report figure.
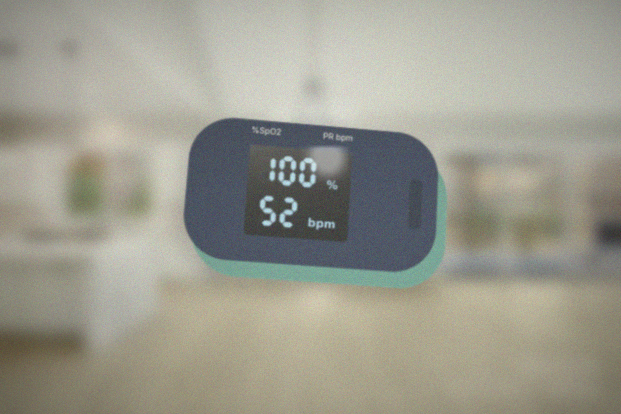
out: 100 %
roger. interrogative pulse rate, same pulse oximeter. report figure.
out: 52 bpm
